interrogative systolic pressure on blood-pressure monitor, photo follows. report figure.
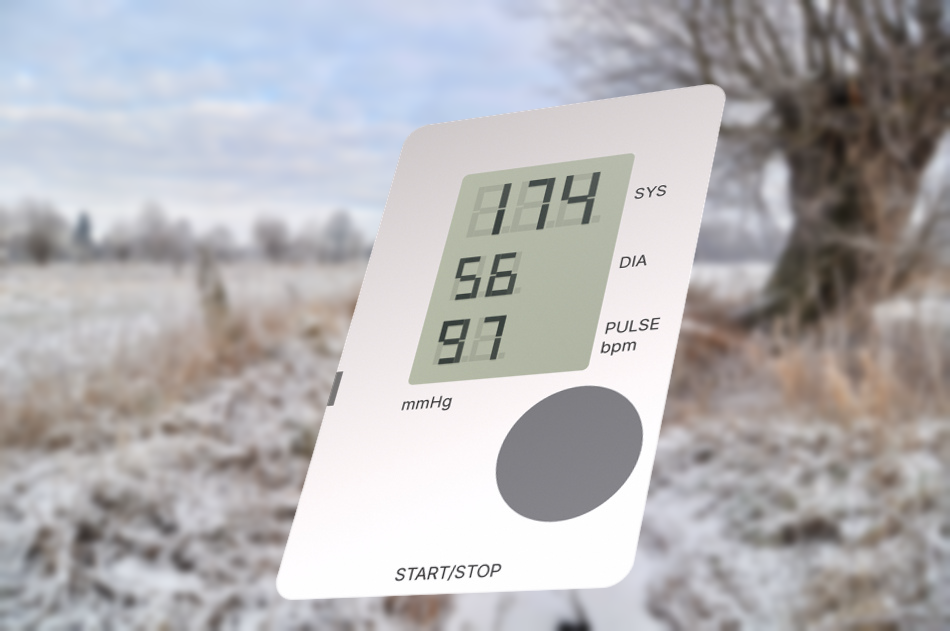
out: 174 mmHg
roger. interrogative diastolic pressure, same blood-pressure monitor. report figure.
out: 56 mmHg
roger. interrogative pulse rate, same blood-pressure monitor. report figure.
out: 97 bpm
